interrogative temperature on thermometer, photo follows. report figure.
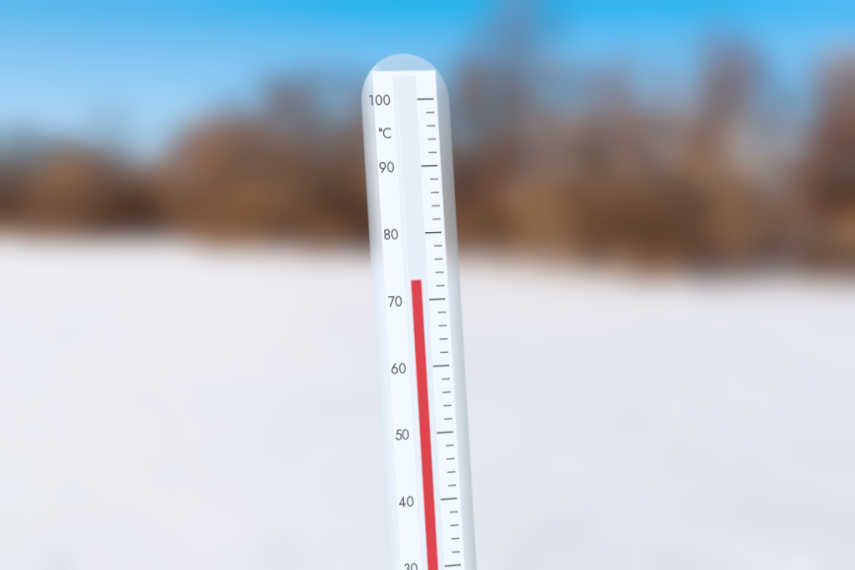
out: 73 °C
